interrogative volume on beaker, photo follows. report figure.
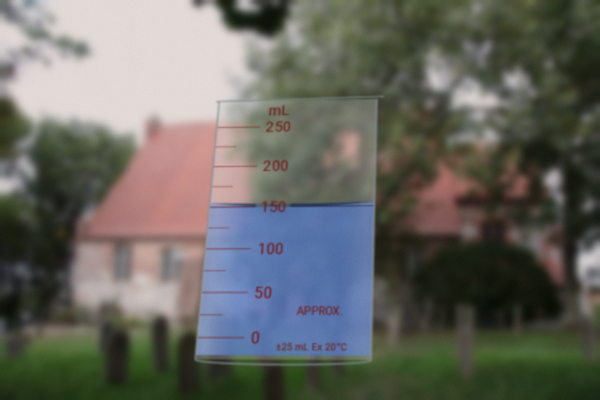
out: 150 mL
